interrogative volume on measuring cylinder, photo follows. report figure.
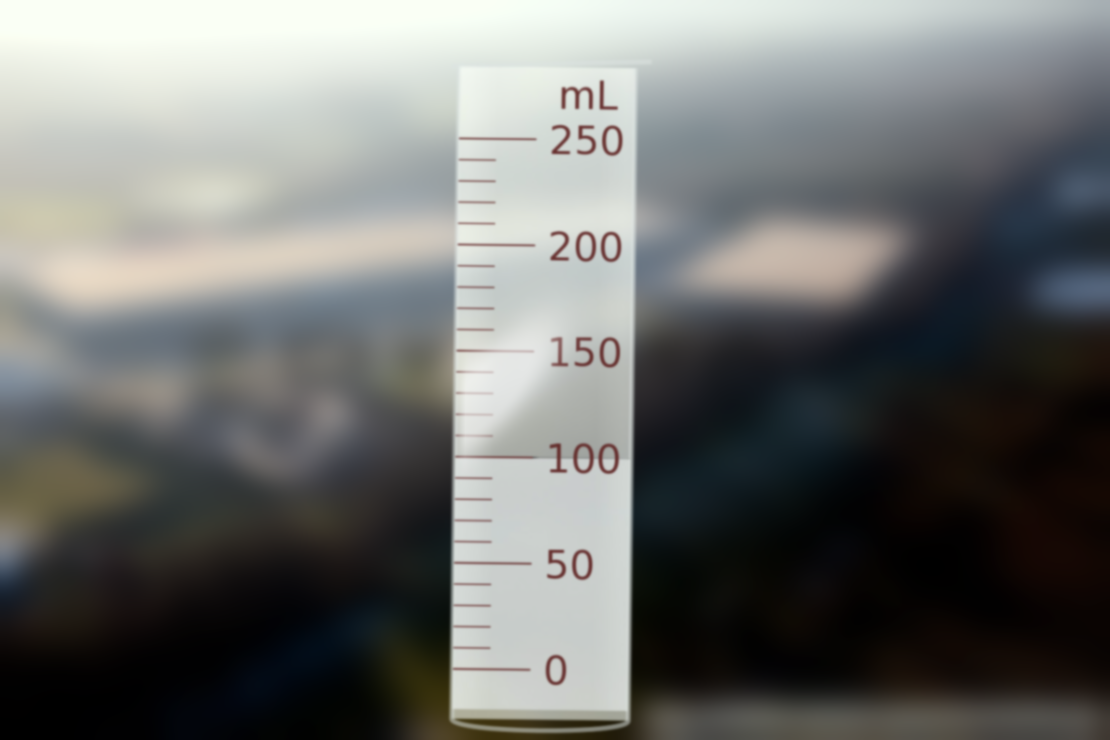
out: 100 mL
